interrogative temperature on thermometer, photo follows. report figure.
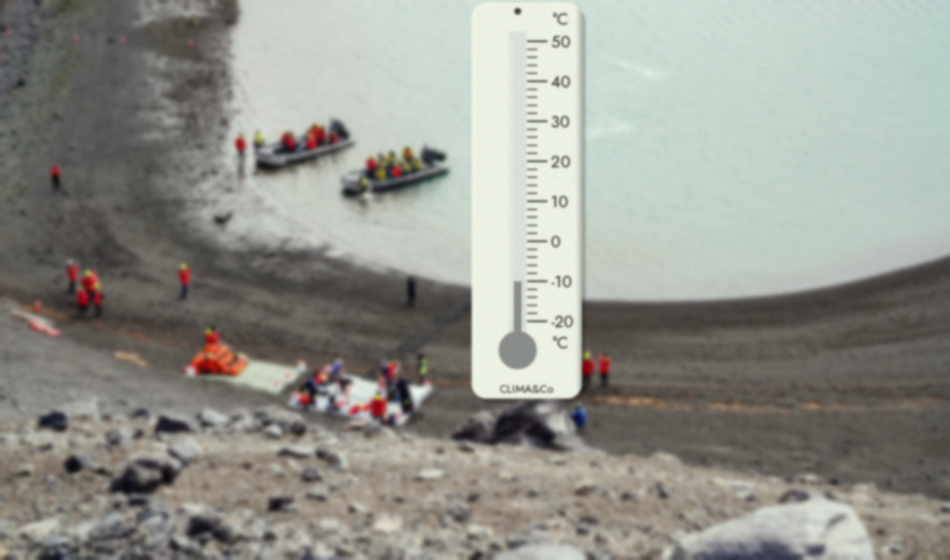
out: -10 °C
